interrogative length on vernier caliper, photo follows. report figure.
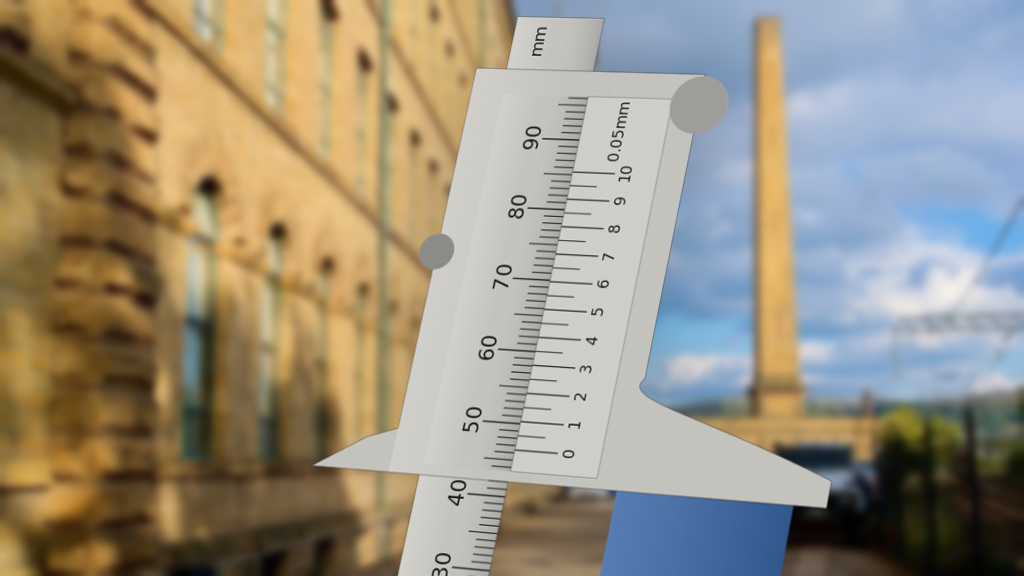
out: 46.4 mm
